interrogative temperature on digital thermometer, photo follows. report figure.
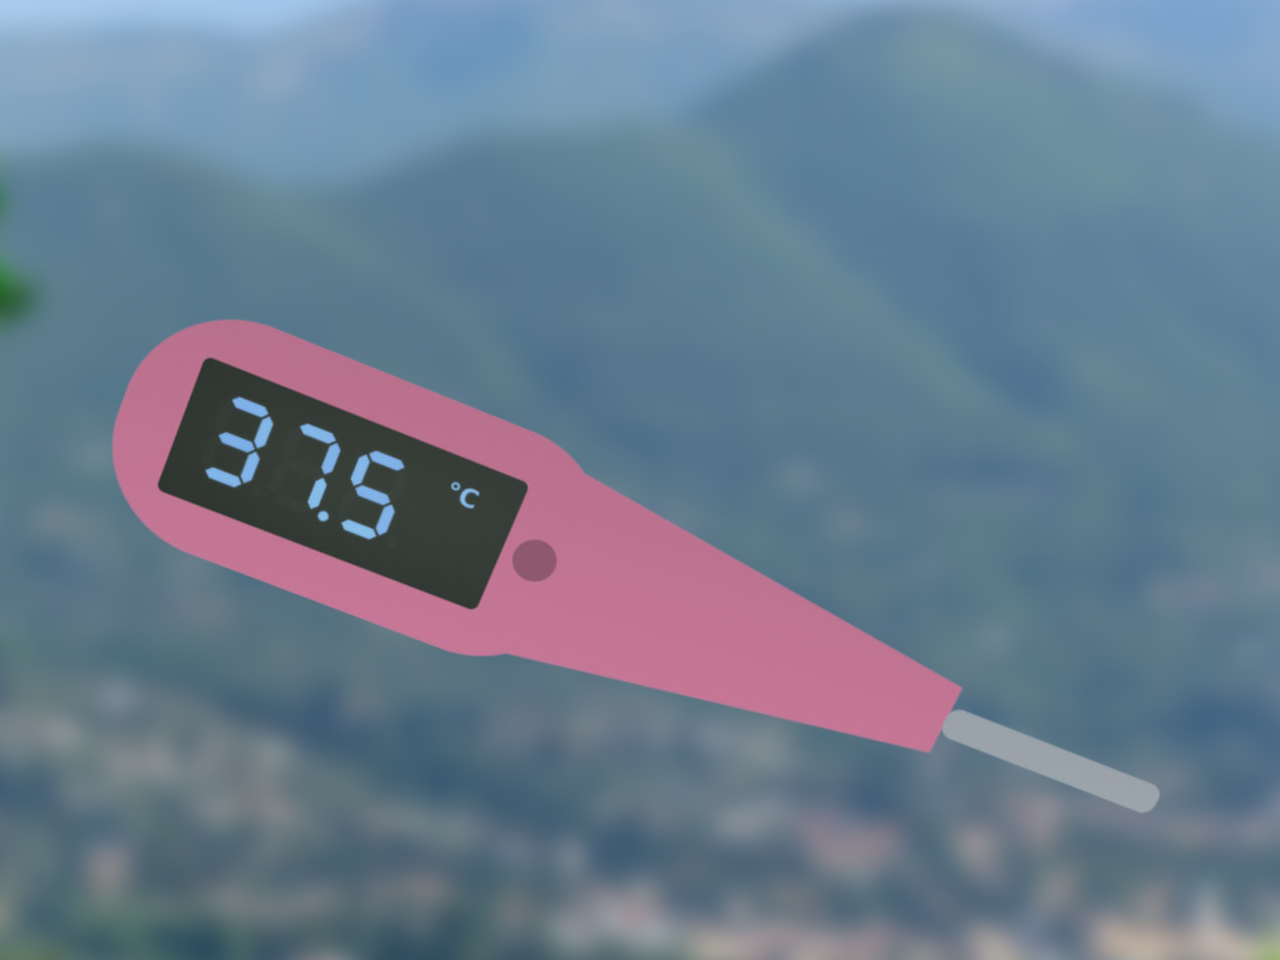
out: 37.5 °C
